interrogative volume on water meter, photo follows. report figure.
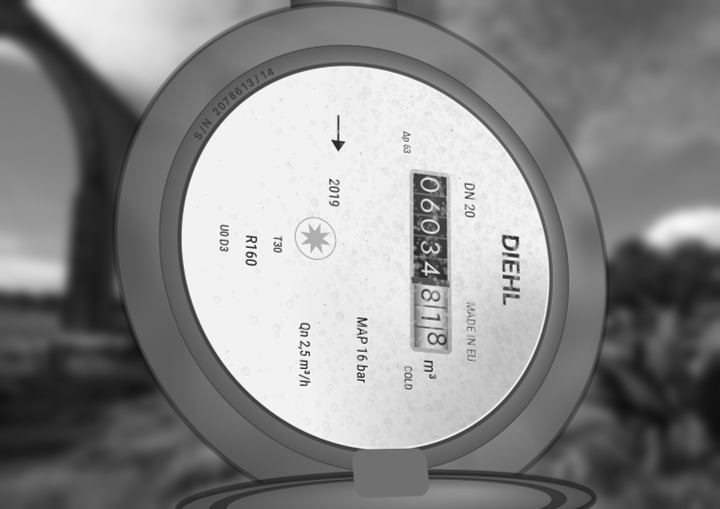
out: 6034.818 m³
